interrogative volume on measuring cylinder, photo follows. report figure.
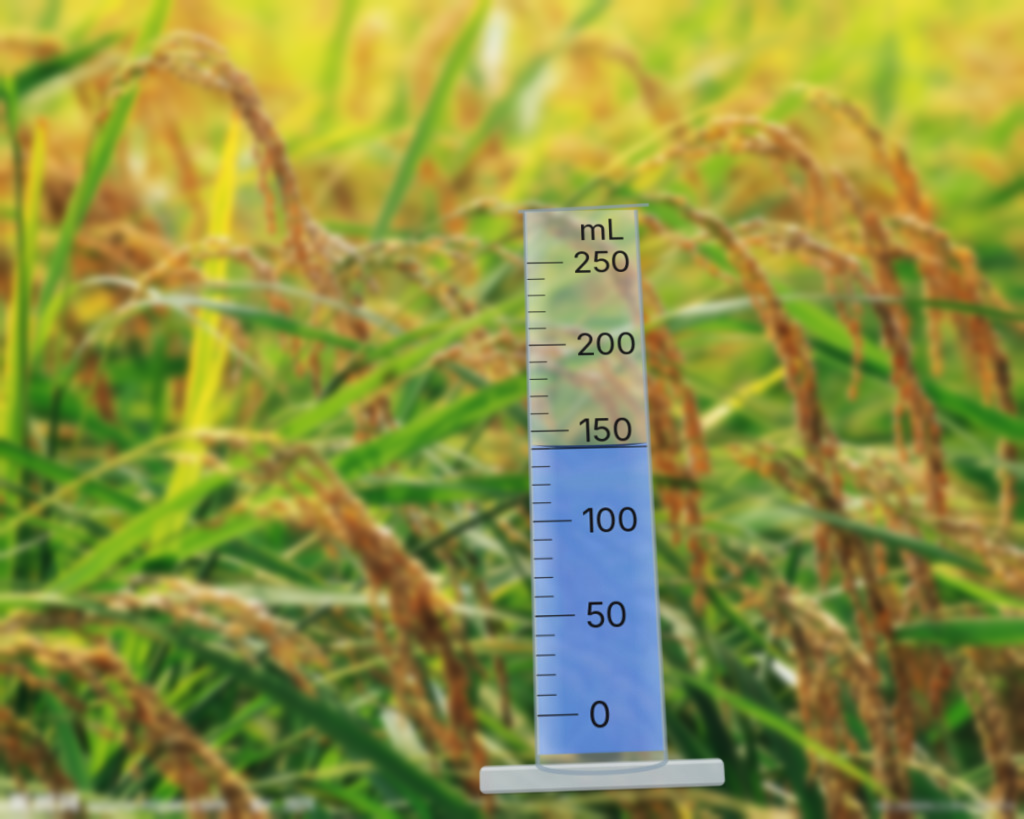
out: 140 mL
